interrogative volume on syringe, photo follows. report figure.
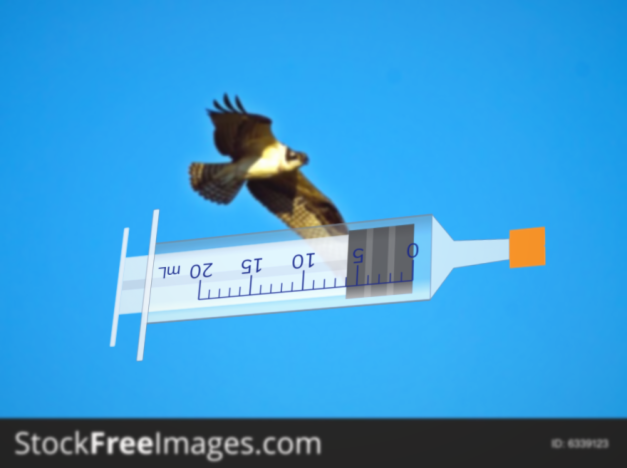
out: 0 mL
